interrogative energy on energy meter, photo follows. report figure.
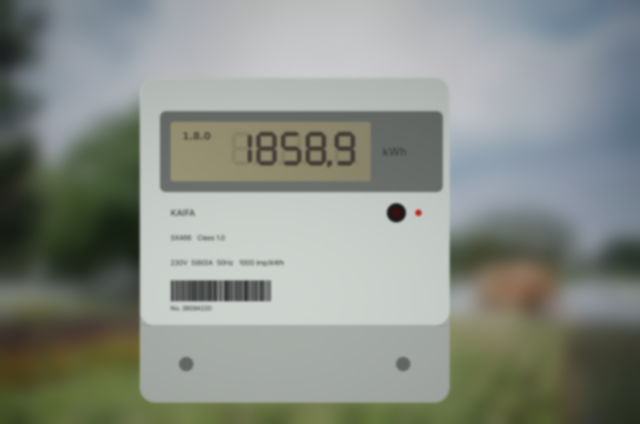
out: 1858.9 kWh
